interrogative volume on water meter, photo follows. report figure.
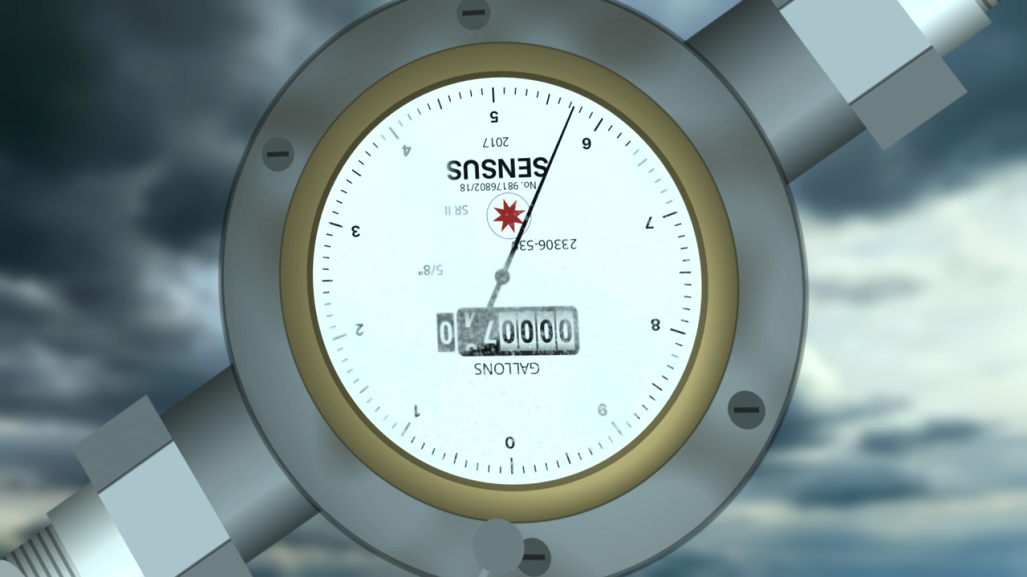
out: 735.7 gal
